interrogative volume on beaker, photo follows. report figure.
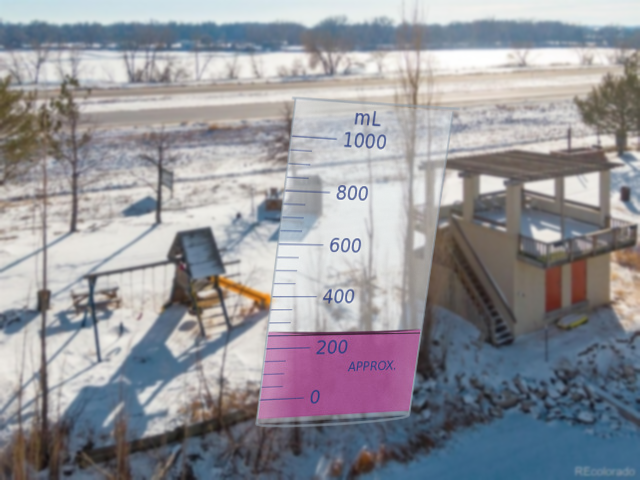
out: 250 mL
